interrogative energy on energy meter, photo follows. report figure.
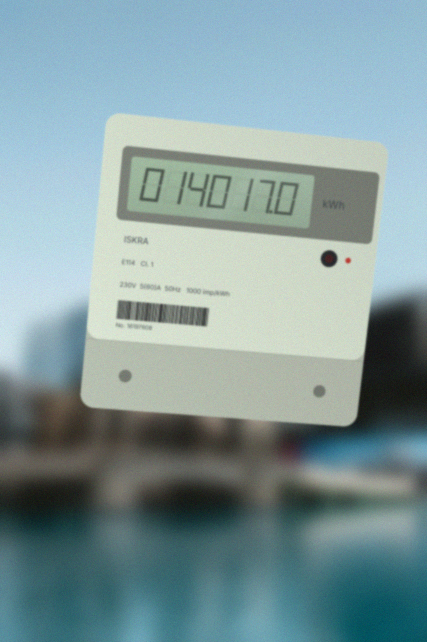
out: 14017.0 kWh
